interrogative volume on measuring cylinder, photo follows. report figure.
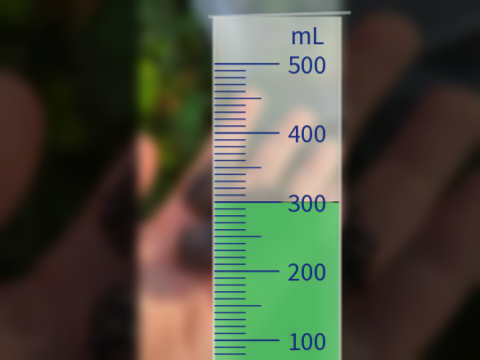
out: 300 mL
